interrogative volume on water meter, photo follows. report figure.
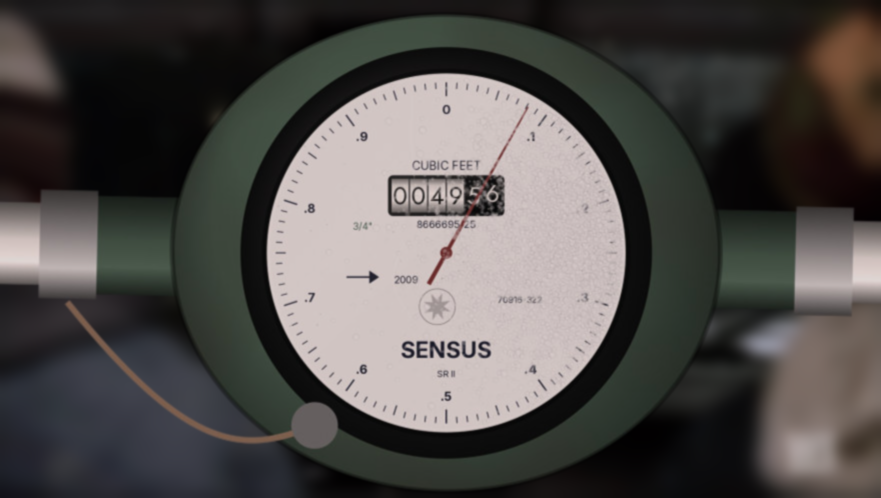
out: 4956.08 ft³
